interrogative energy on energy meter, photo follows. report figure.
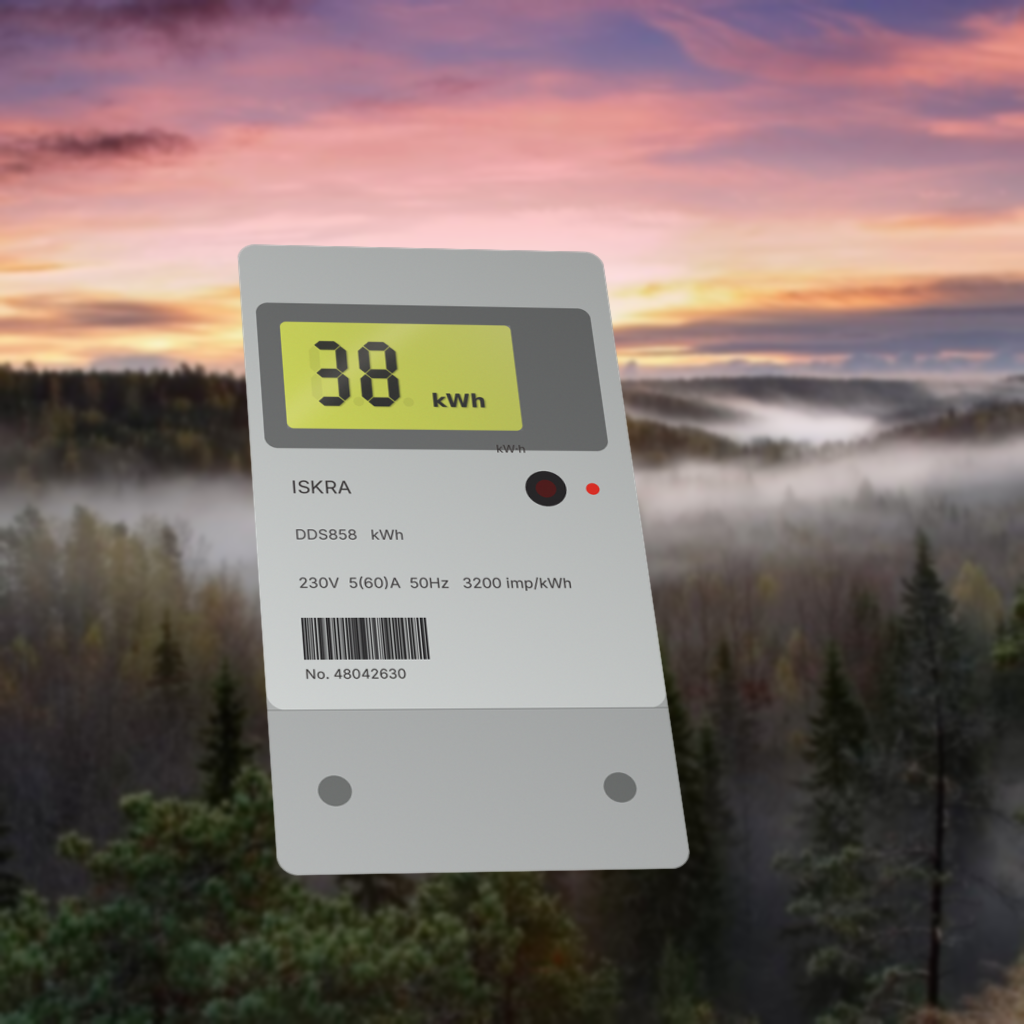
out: 38 kWh
